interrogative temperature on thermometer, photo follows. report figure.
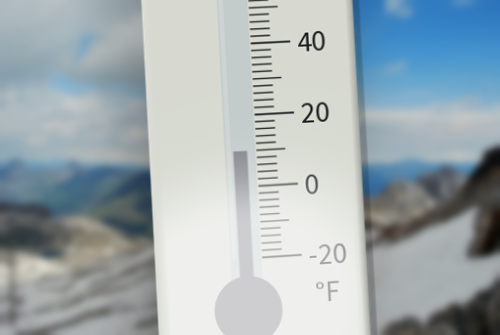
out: 10 °F
